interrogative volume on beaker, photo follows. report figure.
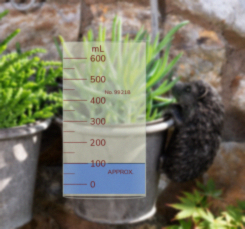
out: 100 mL
